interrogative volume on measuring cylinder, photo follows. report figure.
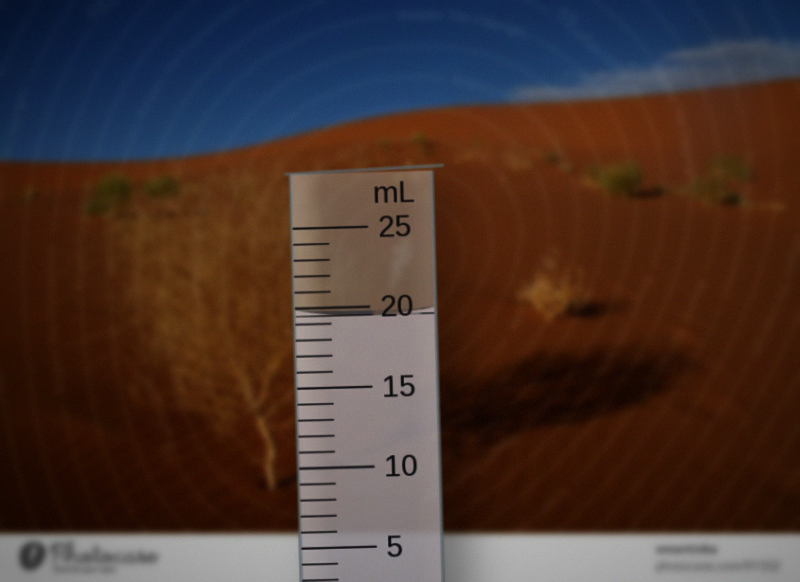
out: 19.5 mL
